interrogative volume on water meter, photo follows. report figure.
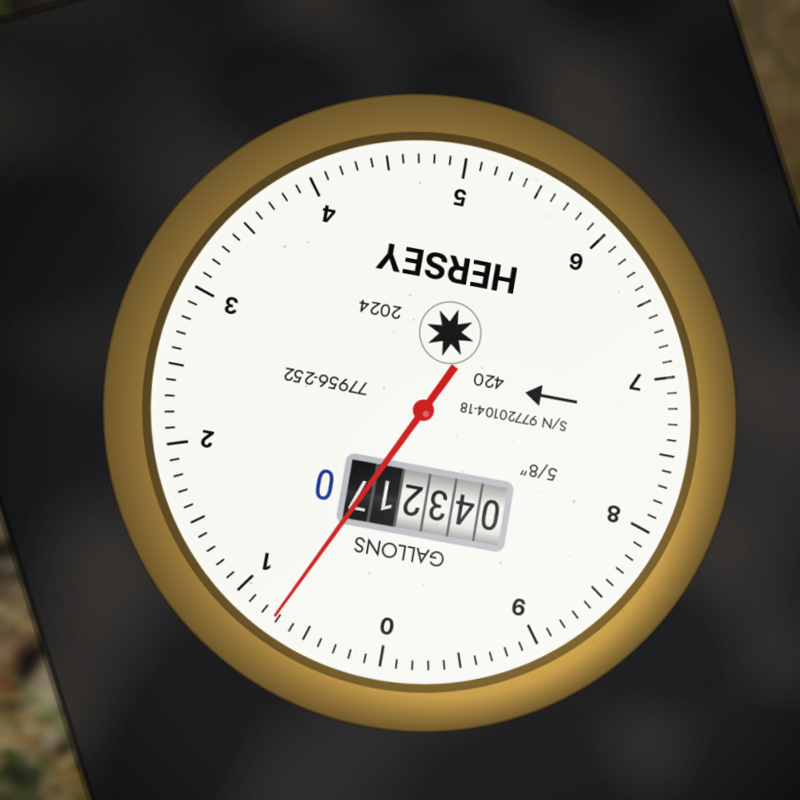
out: 432170.7 gal
